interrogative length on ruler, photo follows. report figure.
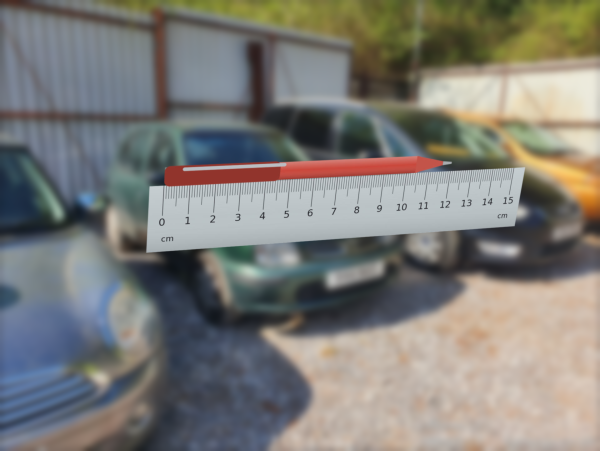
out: 12 cm
